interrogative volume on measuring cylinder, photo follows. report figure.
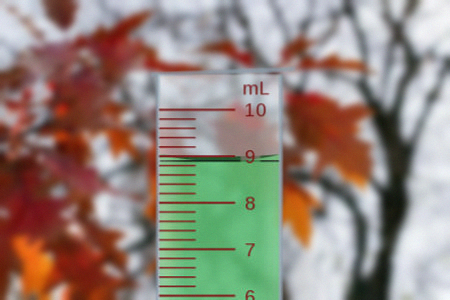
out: 8.9 mL
